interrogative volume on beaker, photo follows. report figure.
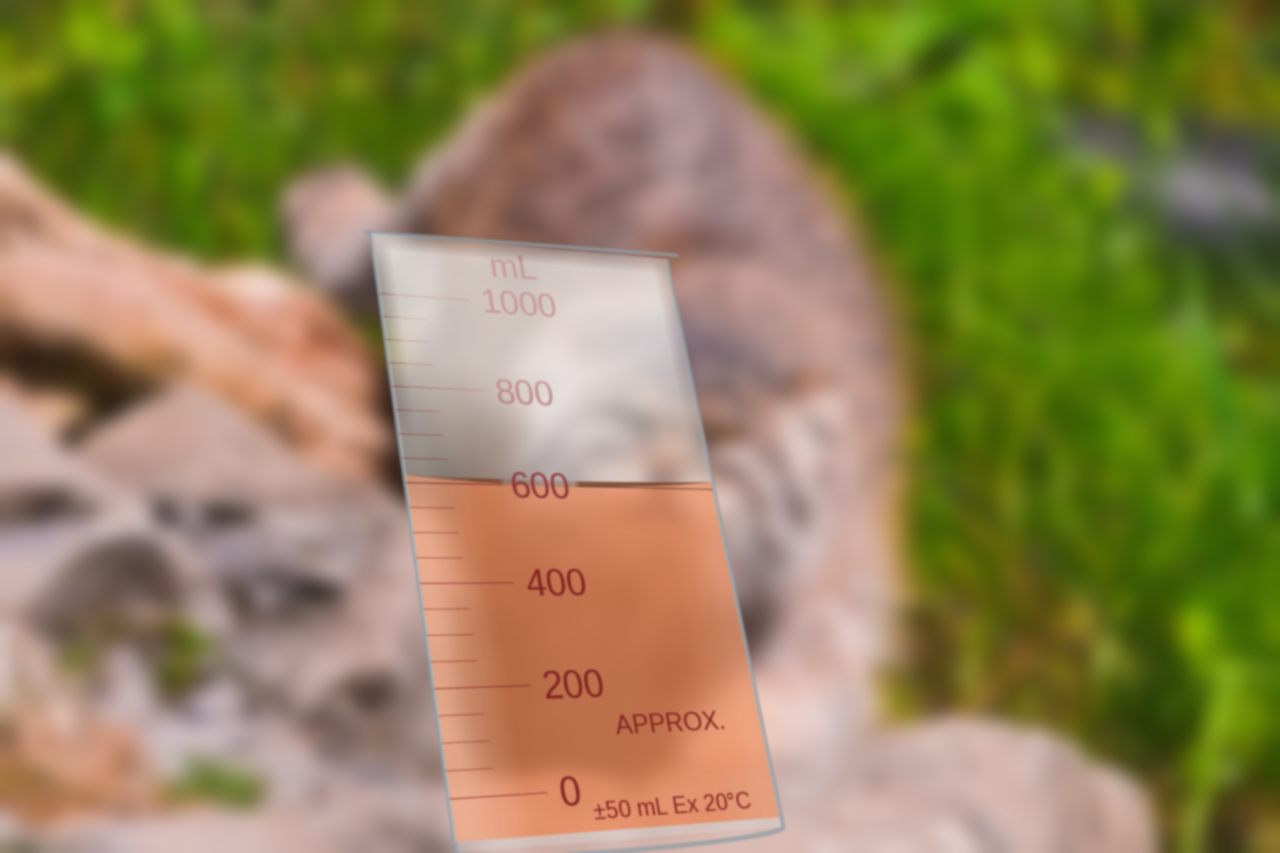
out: 600 mL
